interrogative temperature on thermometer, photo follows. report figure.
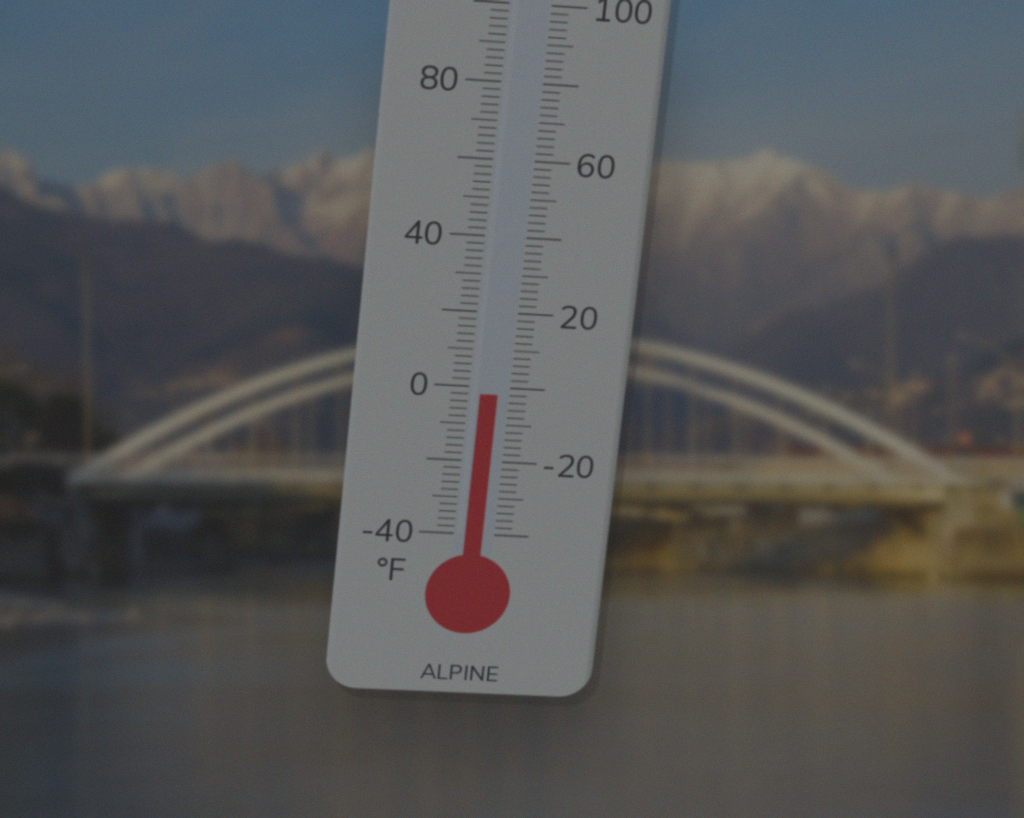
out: -2 °F
